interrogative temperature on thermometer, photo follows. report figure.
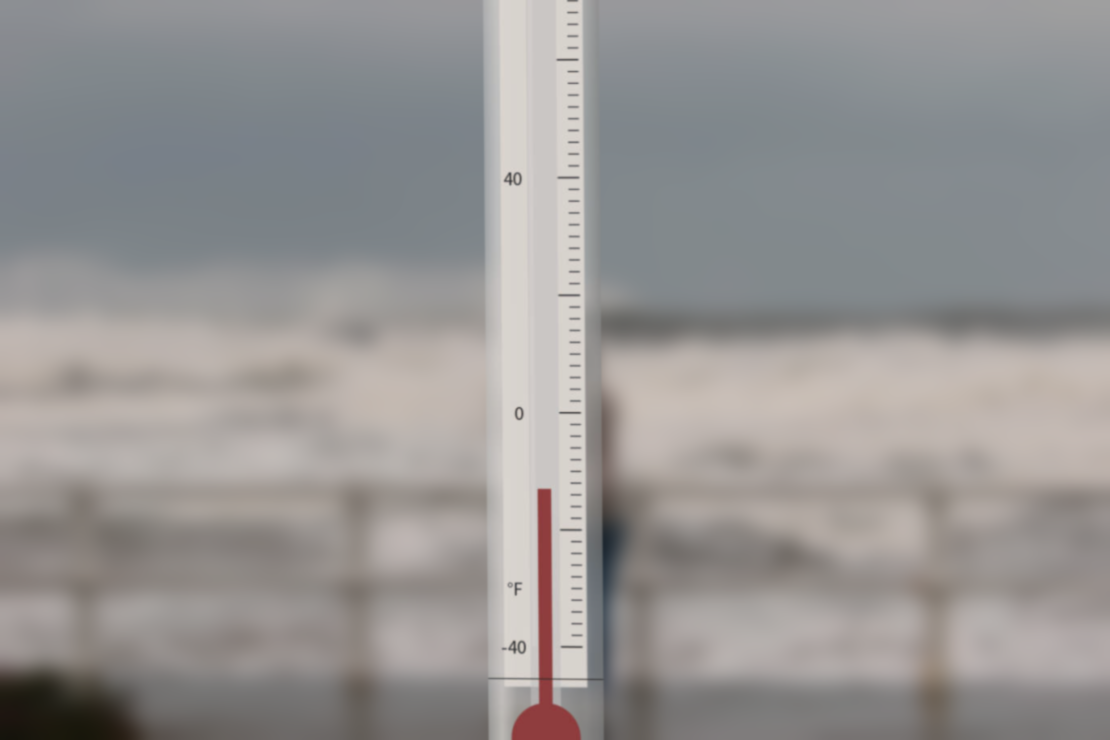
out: -13 °F
